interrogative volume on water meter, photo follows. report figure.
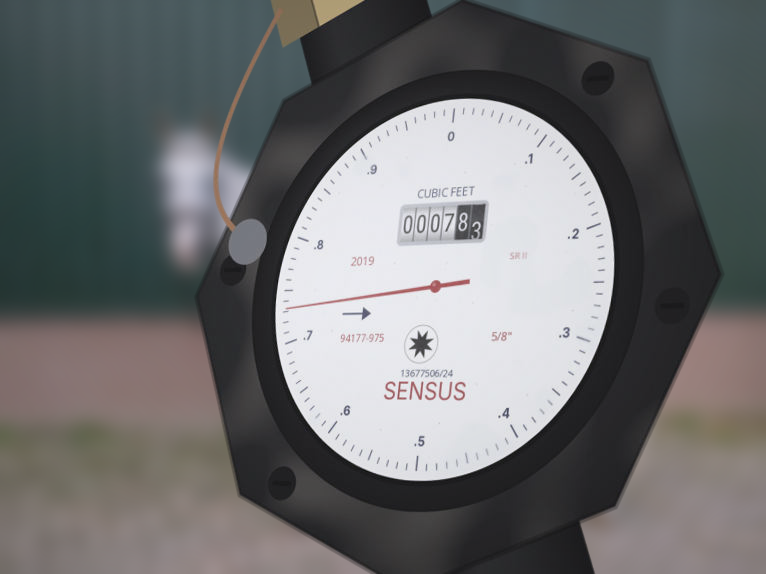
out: 782.73 ft³
